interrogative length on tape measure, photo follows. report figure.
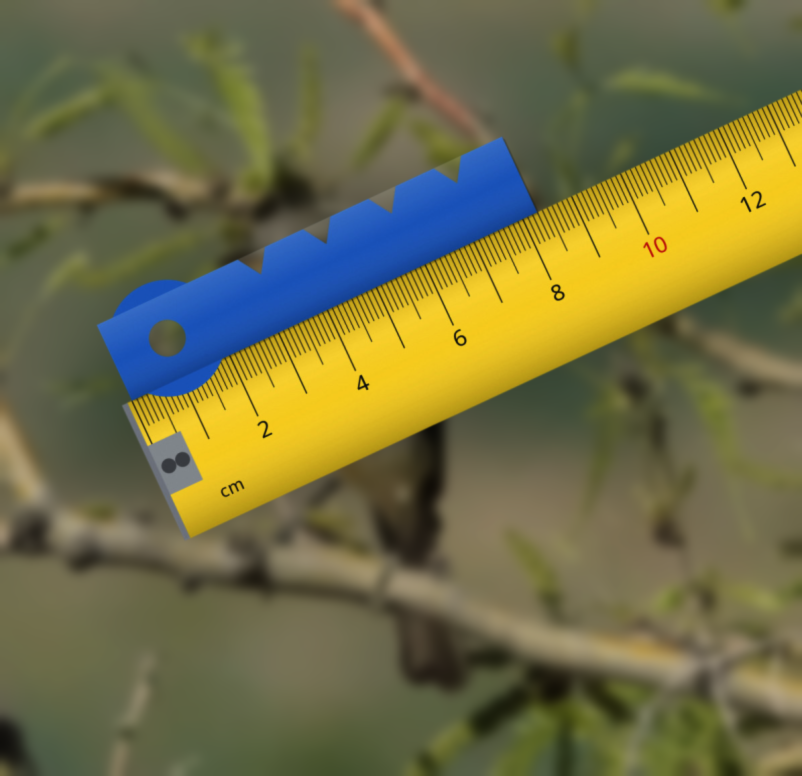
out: 8.3 cm
